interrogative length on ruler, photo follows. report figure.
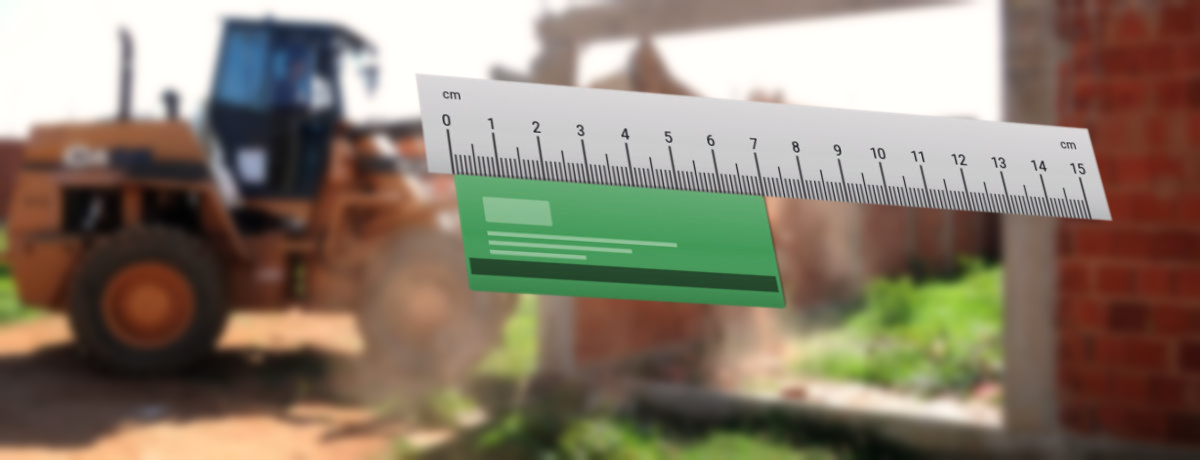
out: 7 cm
